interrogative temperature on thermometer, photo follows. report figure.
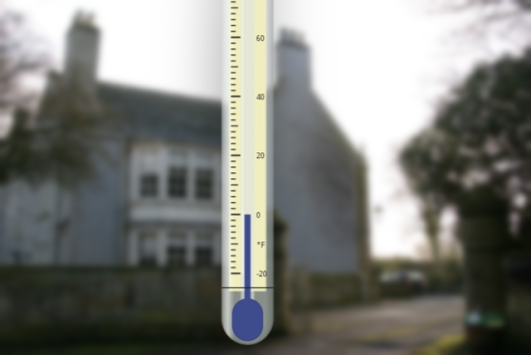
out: 0 °F
